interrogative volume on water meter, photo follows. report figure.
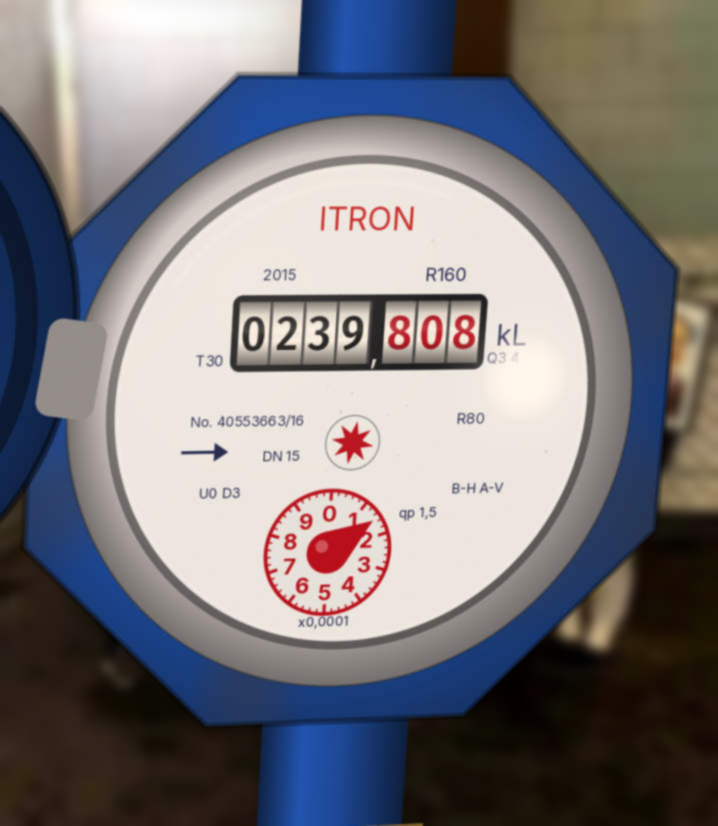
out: 239.8081 kL
